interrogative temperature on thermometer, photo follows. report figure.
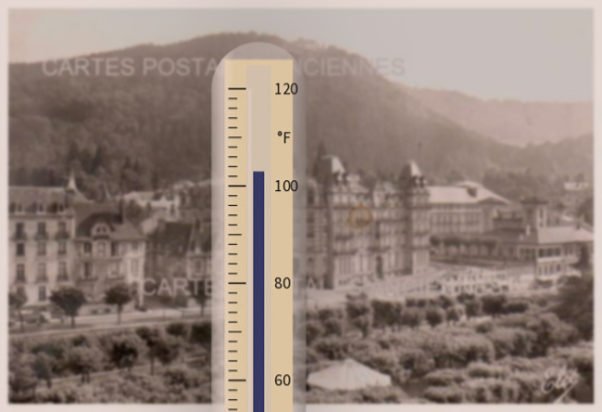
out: 103 °F
